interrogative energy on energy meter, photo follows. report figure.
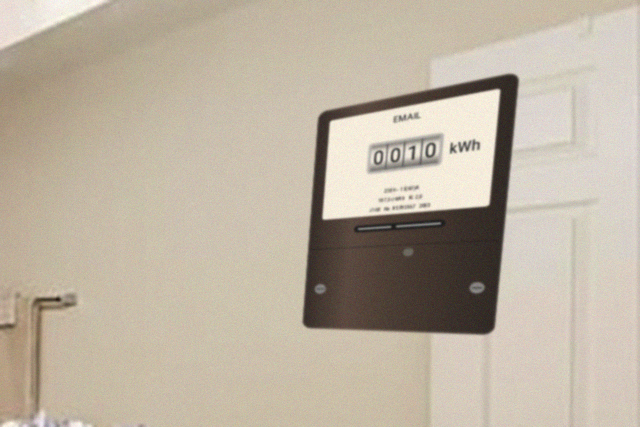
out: 10 kWh
